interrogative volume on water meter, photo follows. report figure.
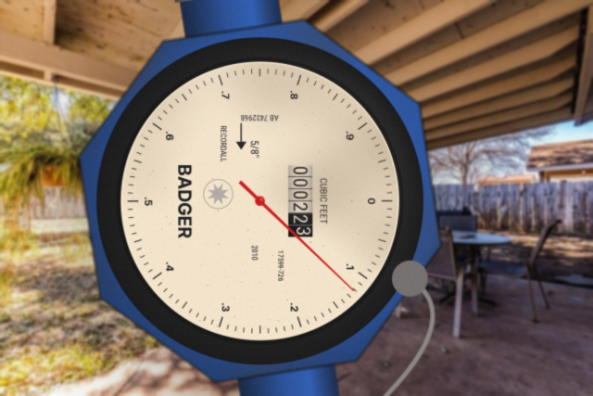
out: 223.12 ft³
